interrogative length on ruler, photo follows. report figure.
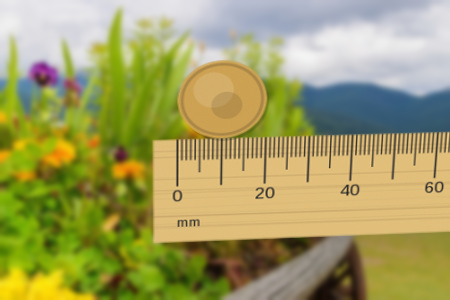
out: 20 mm
